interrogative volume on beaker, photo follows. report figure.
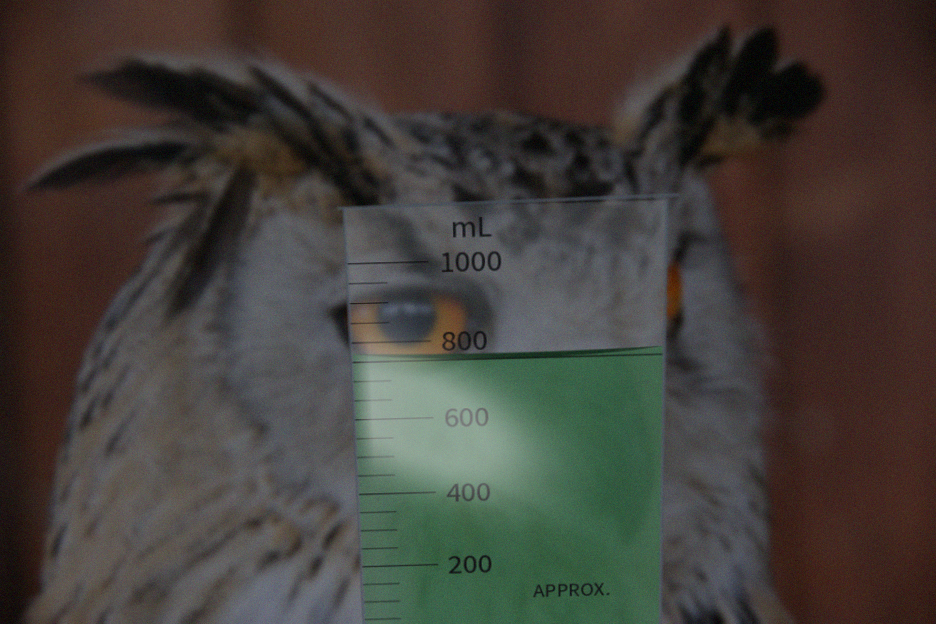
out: 750 mL
